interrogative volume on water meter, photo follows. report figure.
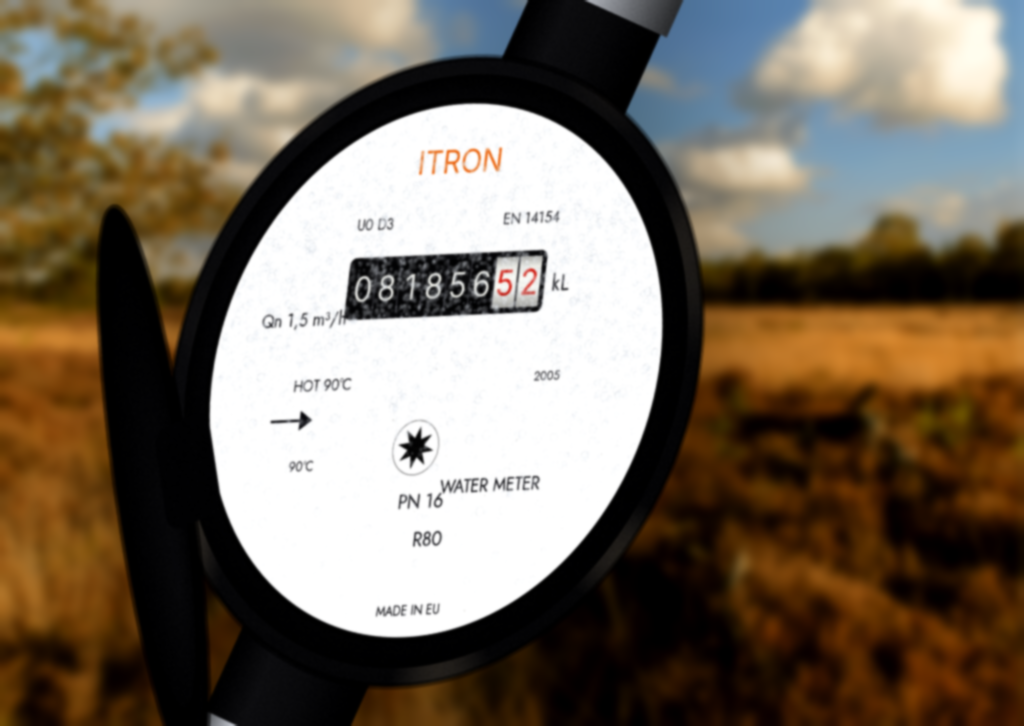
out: 81856.52 kL
